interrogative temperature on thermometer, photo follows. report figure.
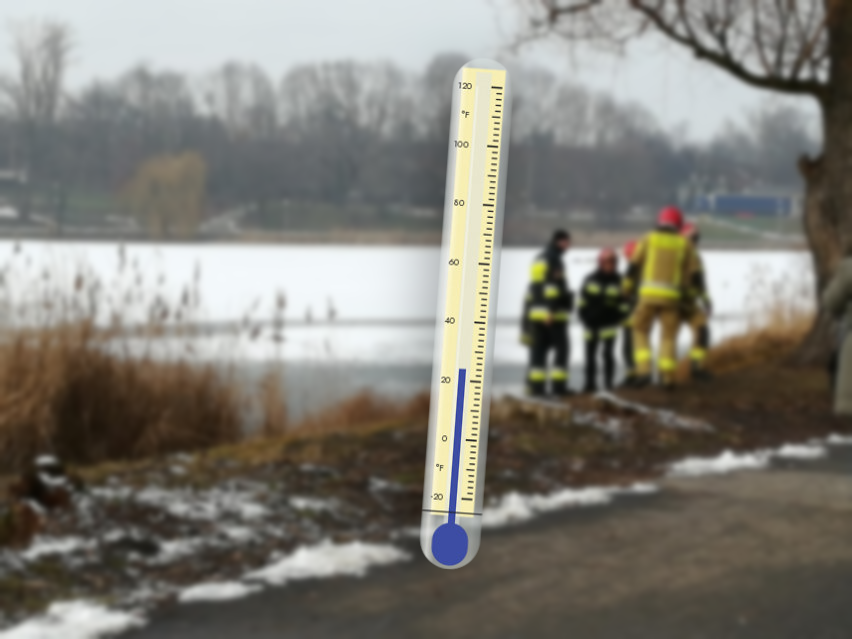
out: 24 °F
